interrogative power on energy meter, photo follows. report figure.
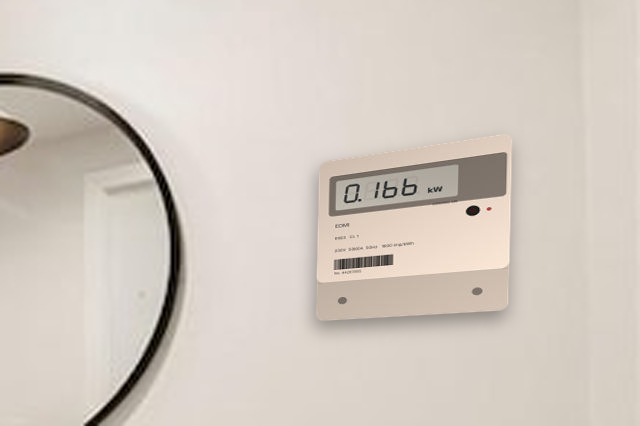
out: 0.166 kW
